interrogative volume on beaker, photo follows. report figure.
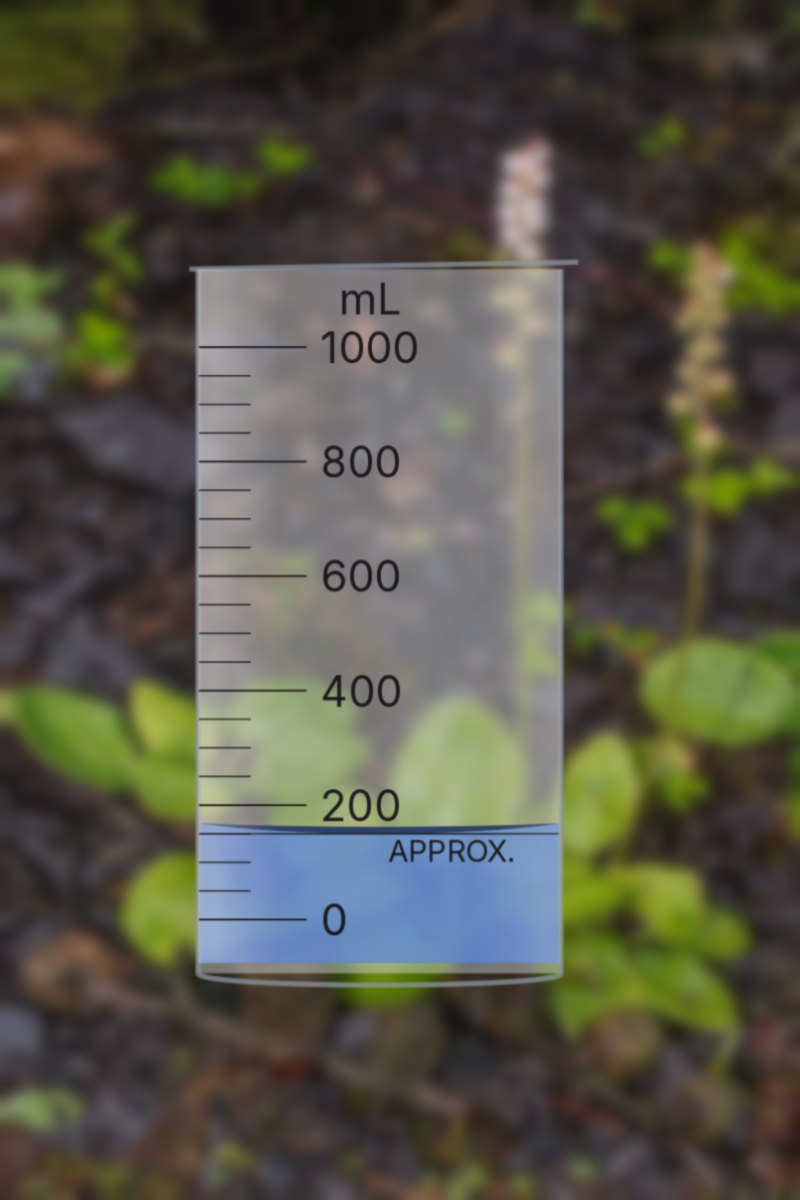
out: 150 mL
